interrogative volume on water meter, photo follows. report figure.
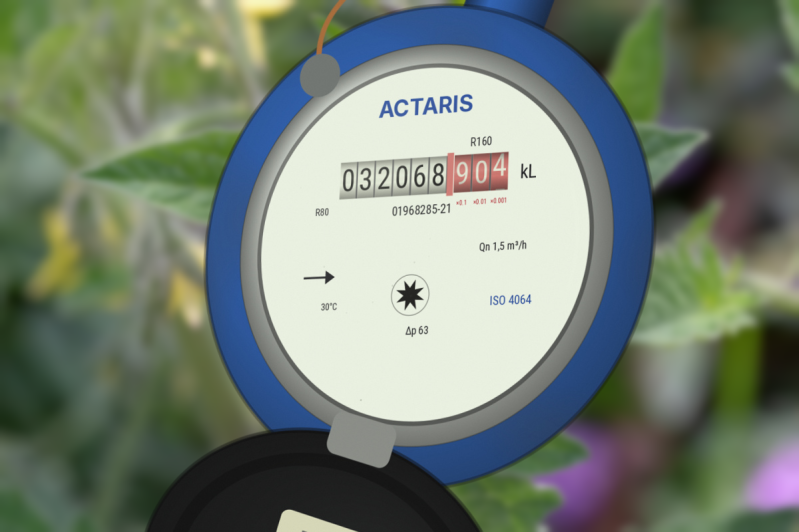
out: 32068.904 kL
